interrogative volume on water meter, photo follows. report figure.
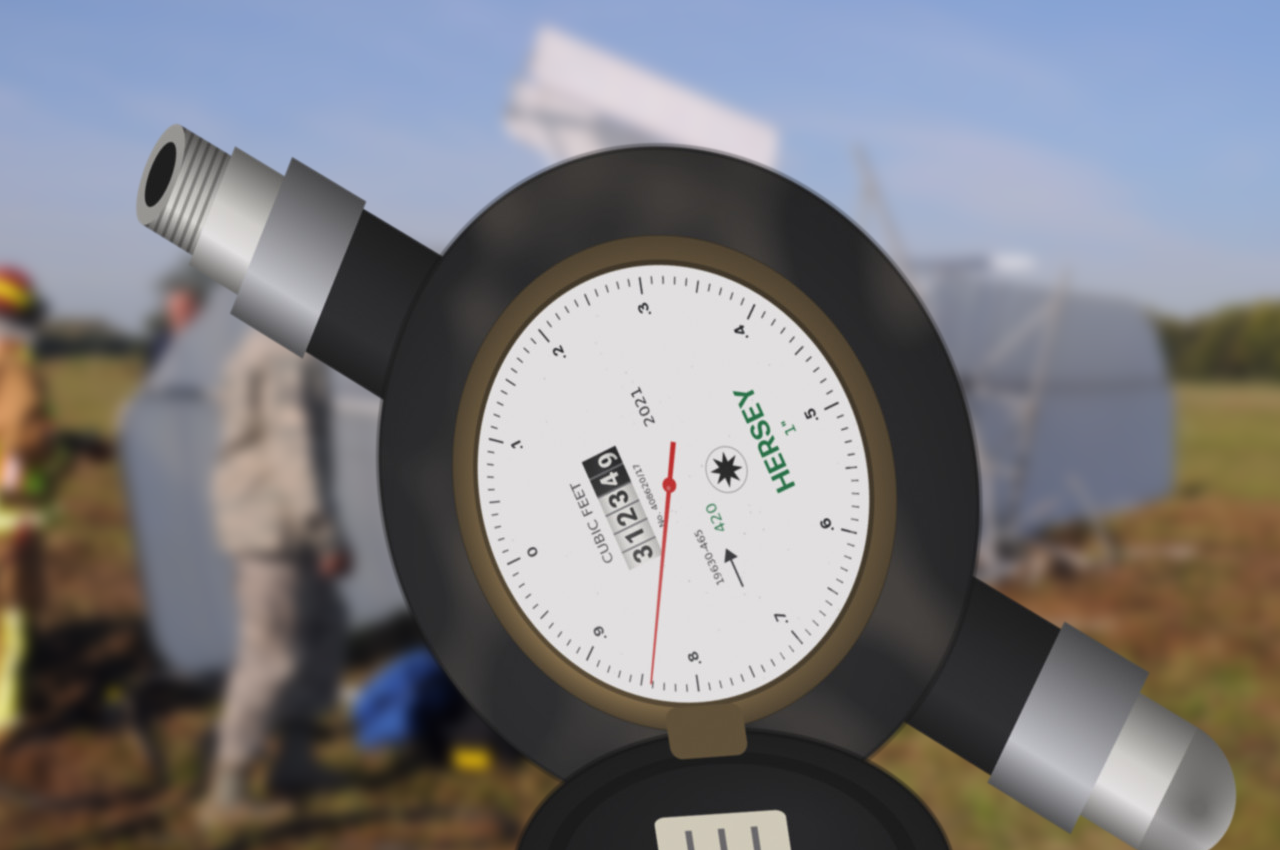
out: 312348.84 ft³
